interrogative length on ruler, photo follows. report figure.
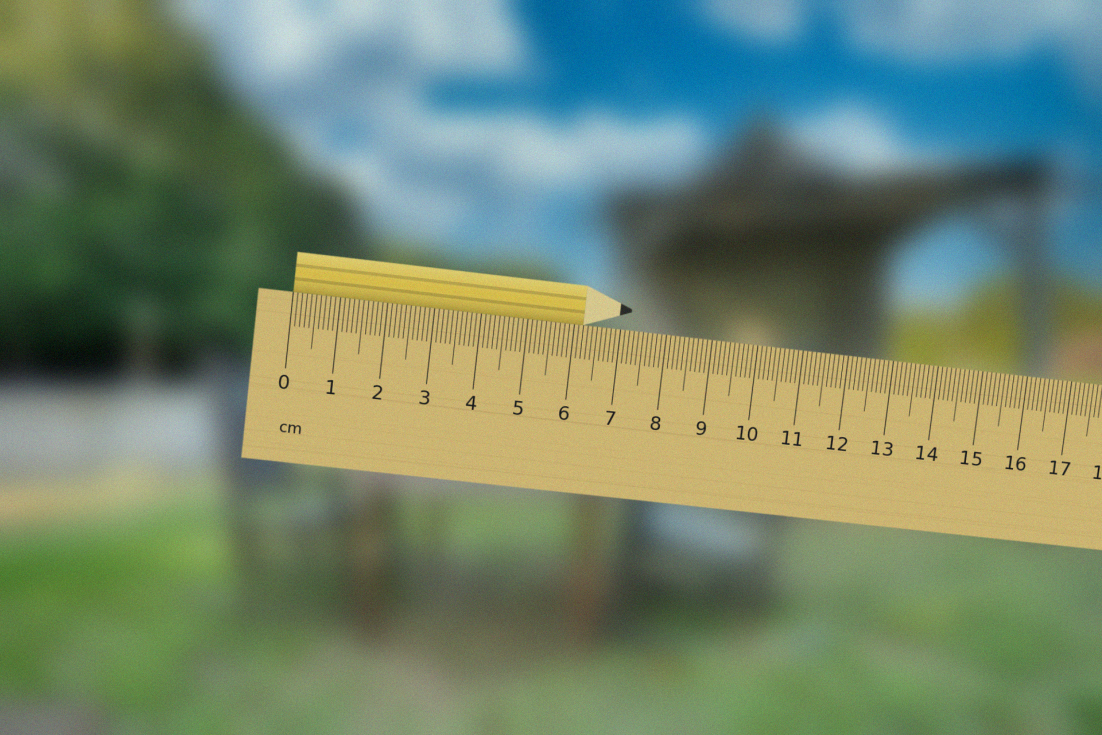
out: 7.2 cm
